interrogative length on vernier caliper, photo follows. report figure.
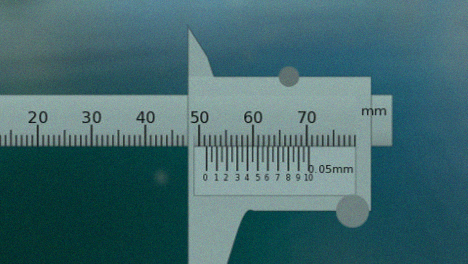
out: 51.4 mm
